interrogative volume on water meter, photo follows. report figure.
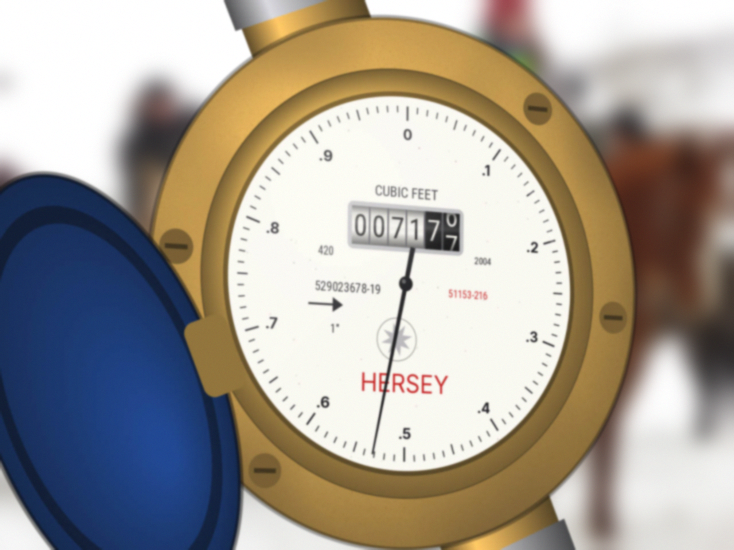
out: 7176.53 ft³
